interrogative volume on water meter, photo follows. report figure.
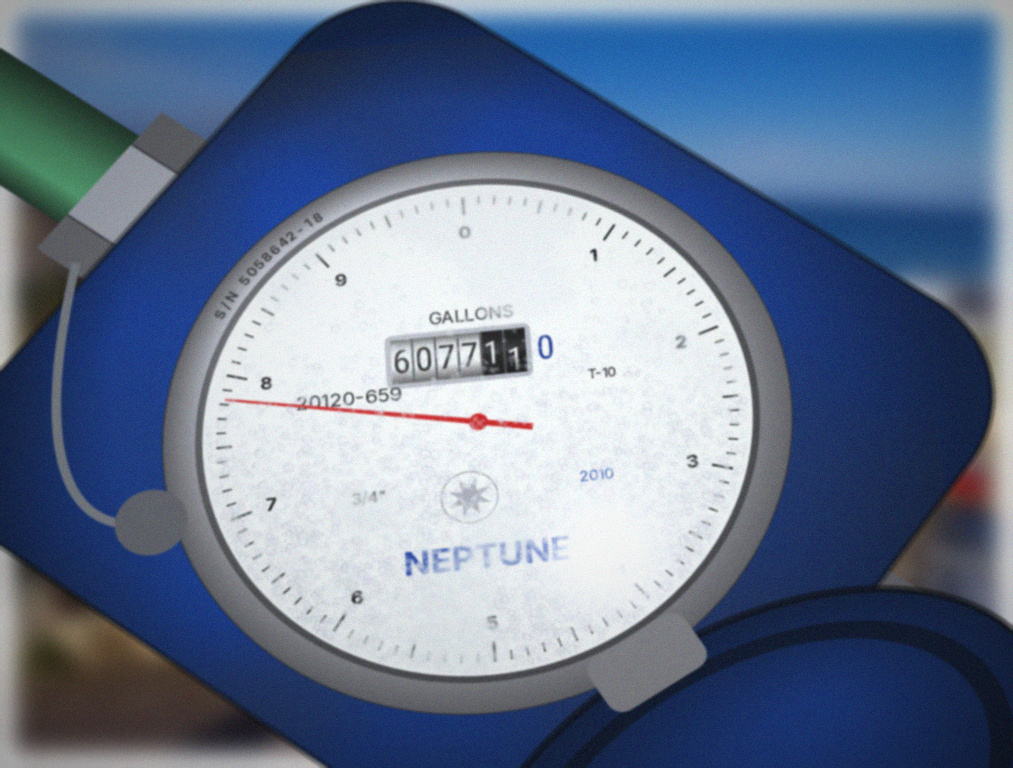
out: 6077107.8 gal
